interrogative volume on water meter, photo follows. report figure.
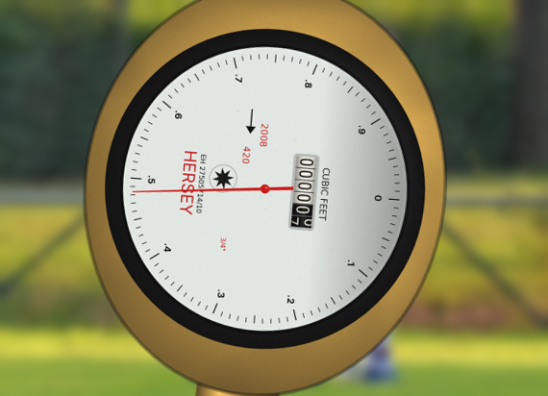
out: 6.48 ft³
